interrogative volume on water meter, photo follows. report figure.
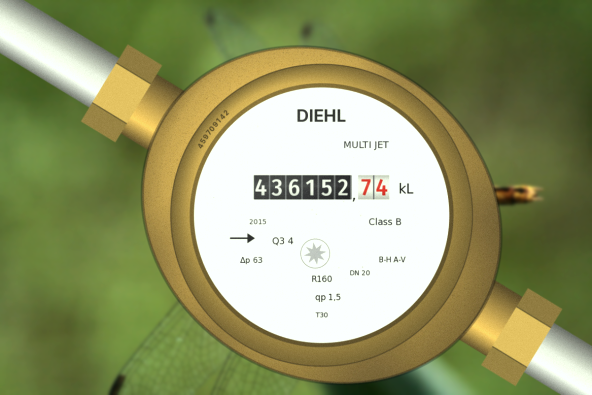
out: 436152.74 kL
